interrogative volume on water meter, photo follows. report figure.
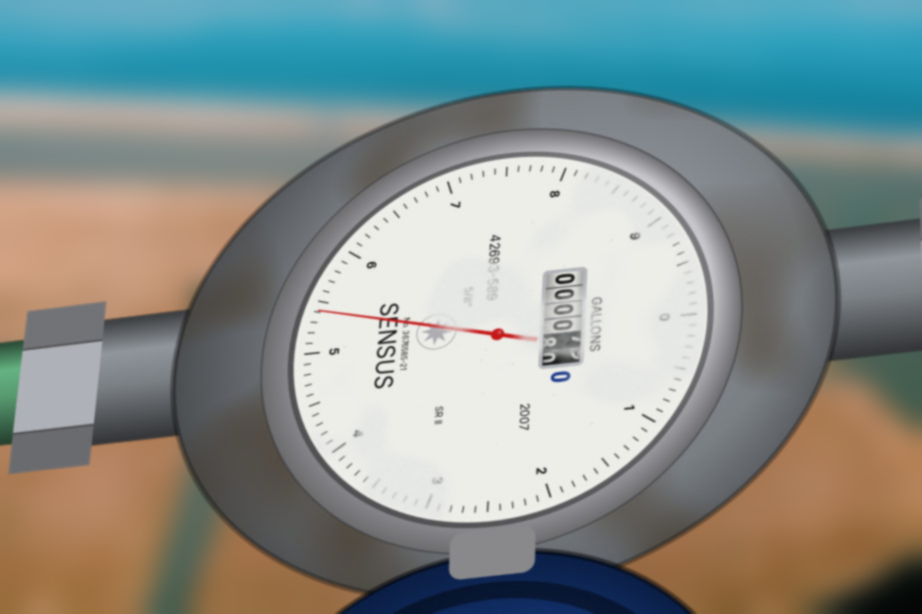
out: 795.4 gal
